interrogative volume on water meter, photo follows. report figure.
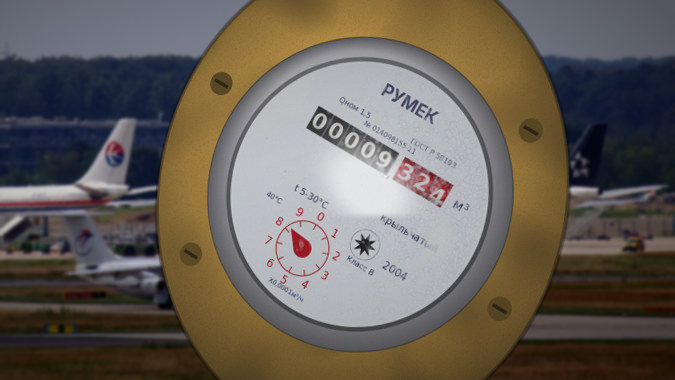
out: 9.3238 m³
